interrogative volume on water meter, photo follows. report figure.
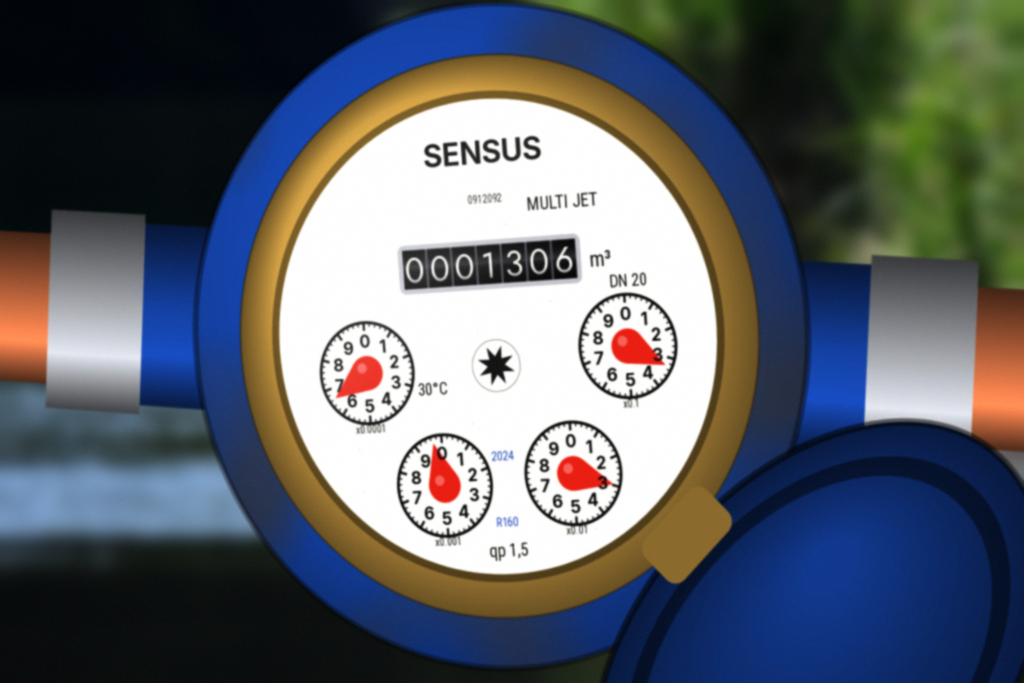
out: 1306.3296 m³
